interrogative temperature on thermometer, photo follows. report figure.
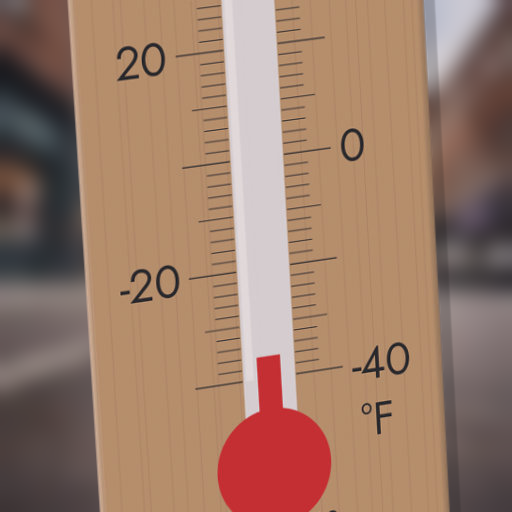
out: -36 °F
